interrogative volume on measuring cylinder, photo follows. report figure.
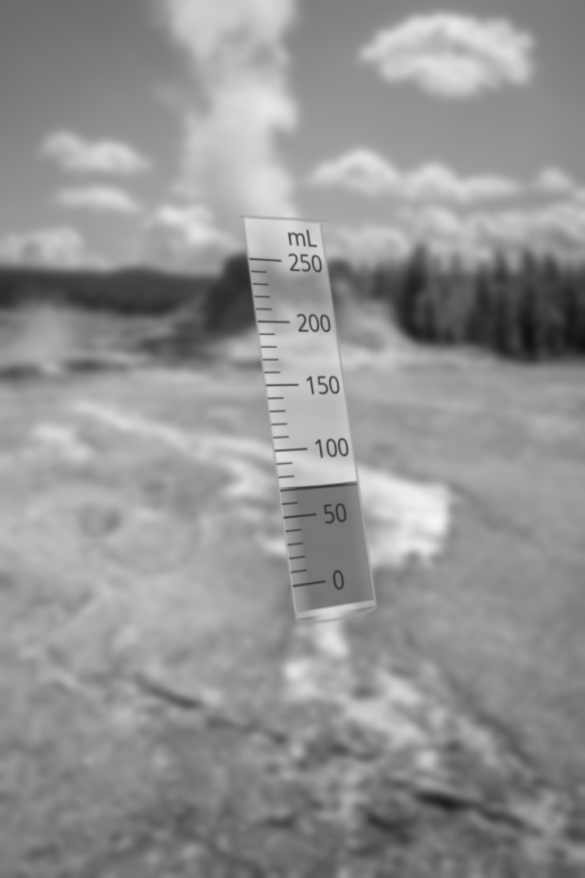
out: 70 mL
